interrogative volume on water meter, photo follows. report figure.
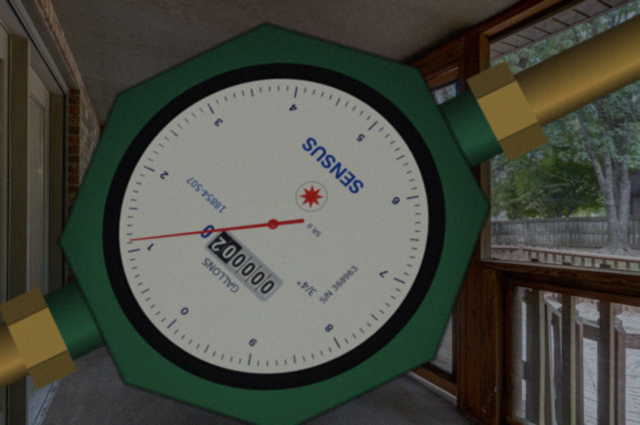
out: 21.1 gal
